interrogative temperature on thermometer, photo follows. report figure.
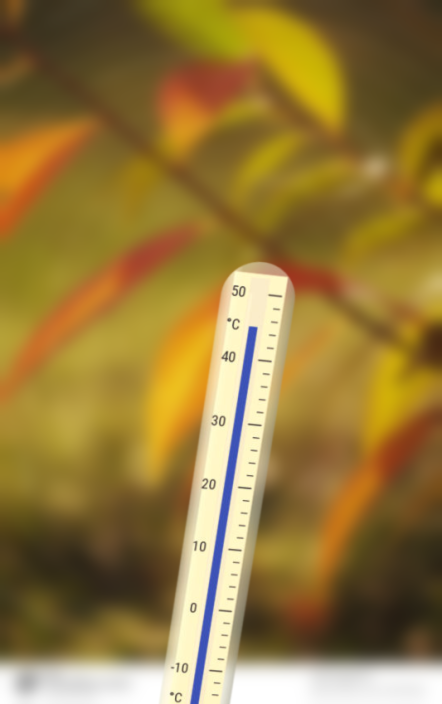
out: 45 °C
